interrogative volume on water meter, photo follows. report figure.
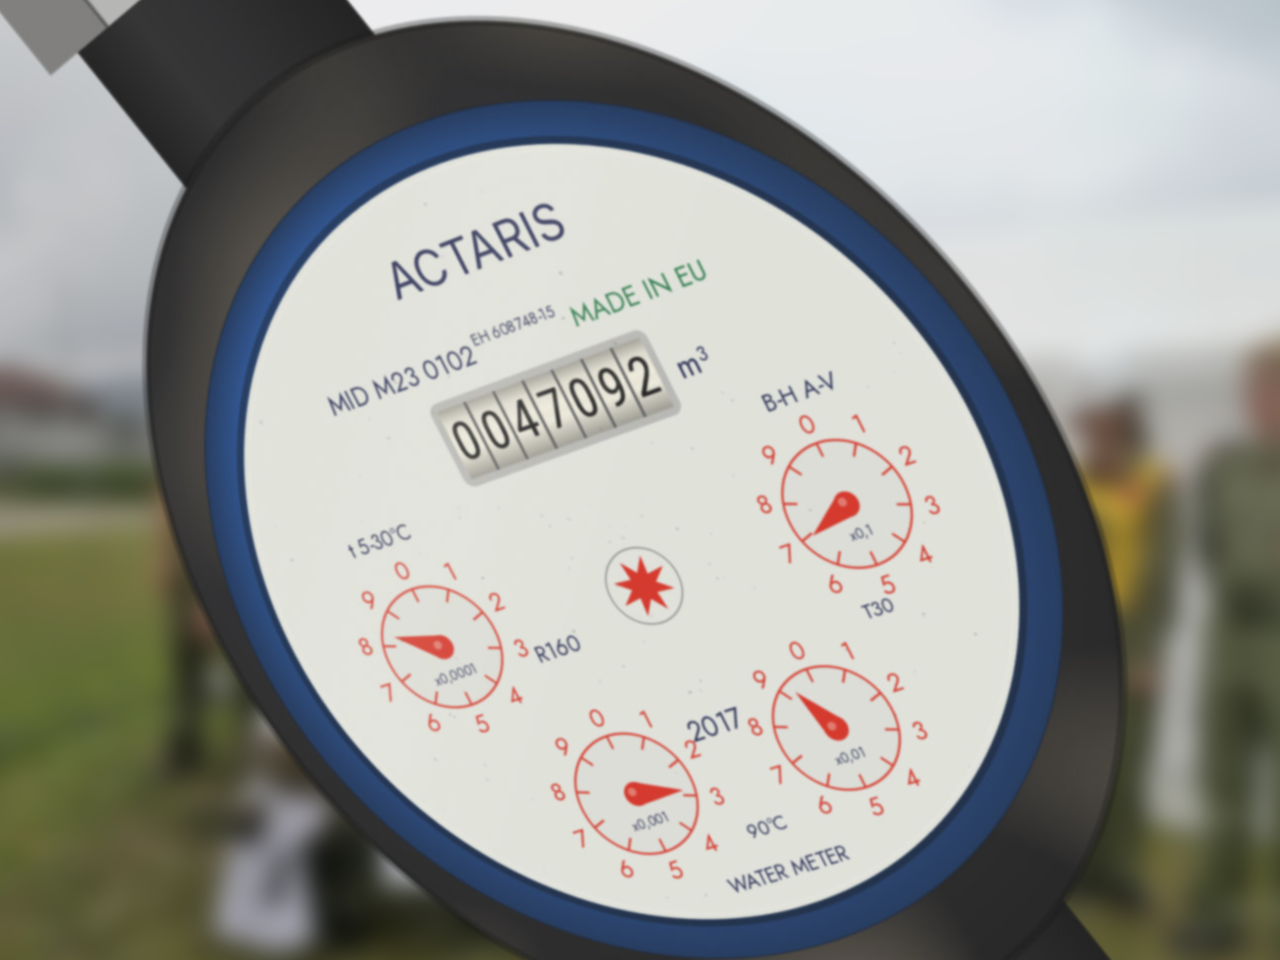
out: 47092.6928 m³
